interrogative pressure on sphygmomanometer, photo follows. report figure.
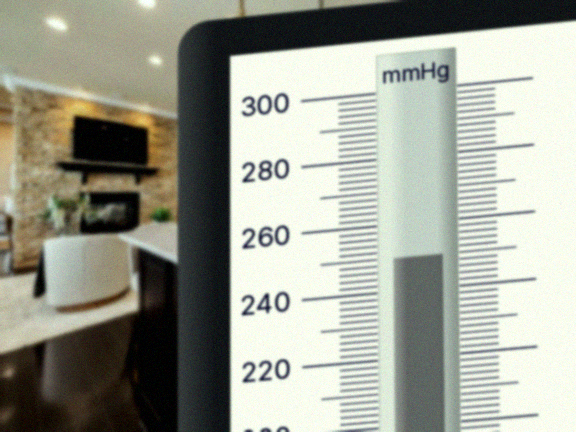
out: 250 mmHg
